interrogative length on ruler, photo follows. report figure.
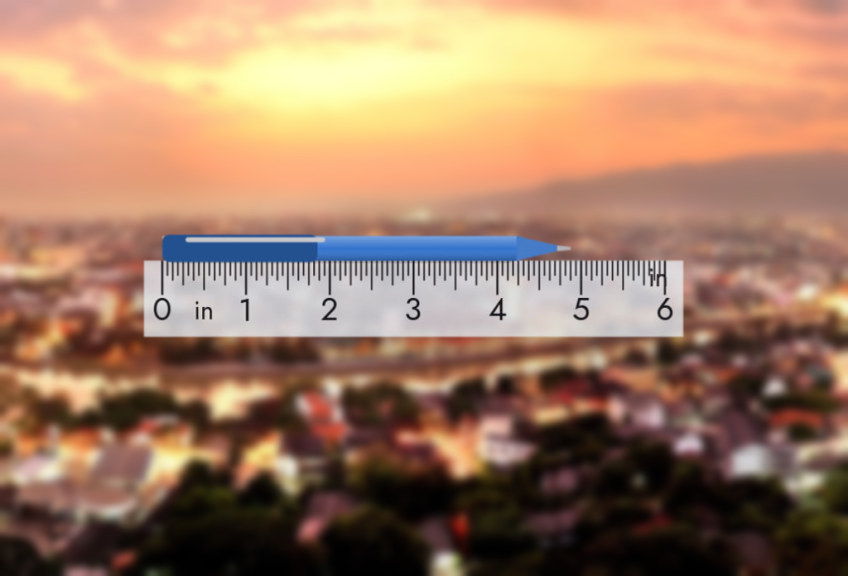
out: 4.875 in
